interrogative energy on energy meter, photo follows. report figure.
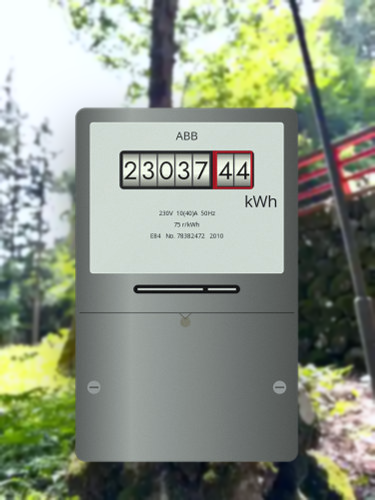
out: 23037.44 kWh
